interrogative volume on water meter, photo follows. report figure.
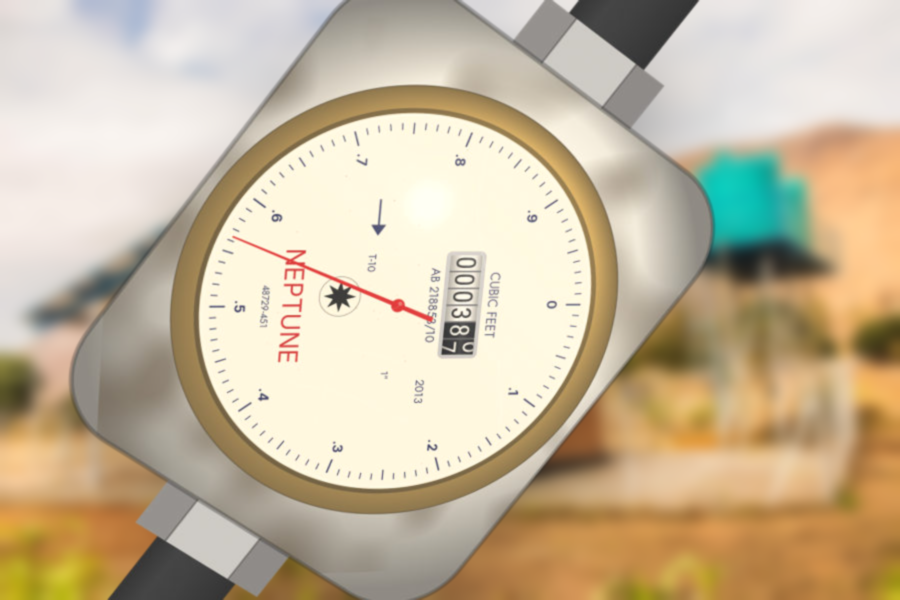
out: 386.56 ft³
